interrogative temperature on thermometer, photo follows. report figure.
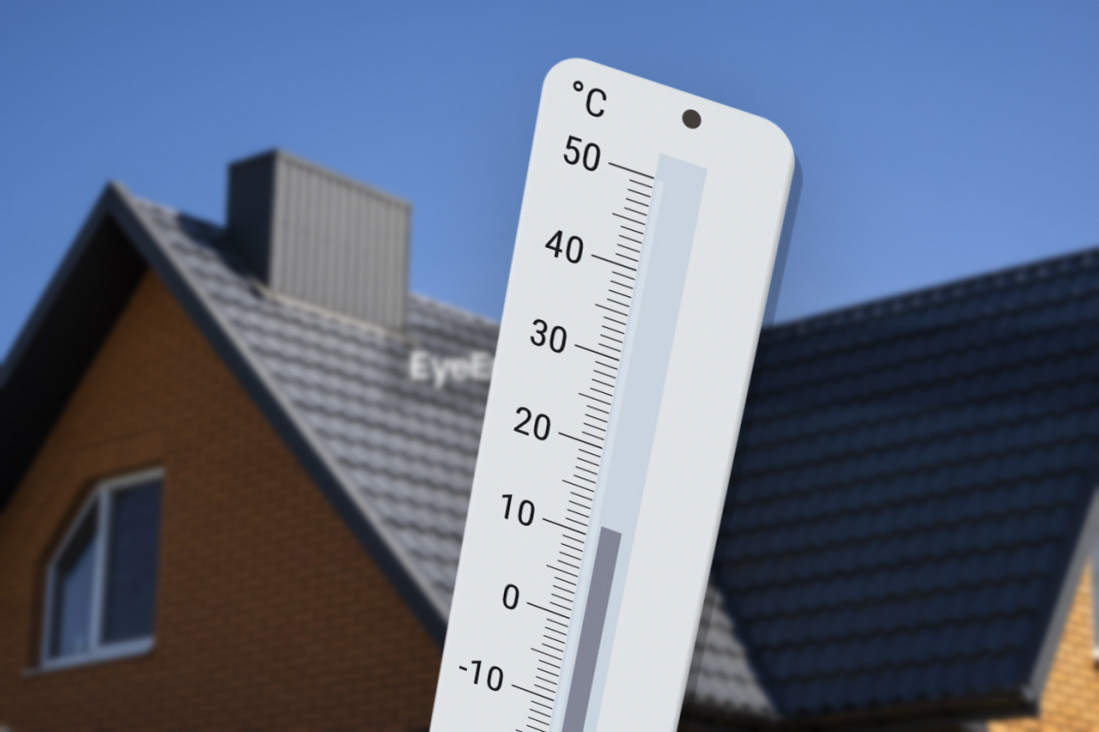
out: 11.5 °C
